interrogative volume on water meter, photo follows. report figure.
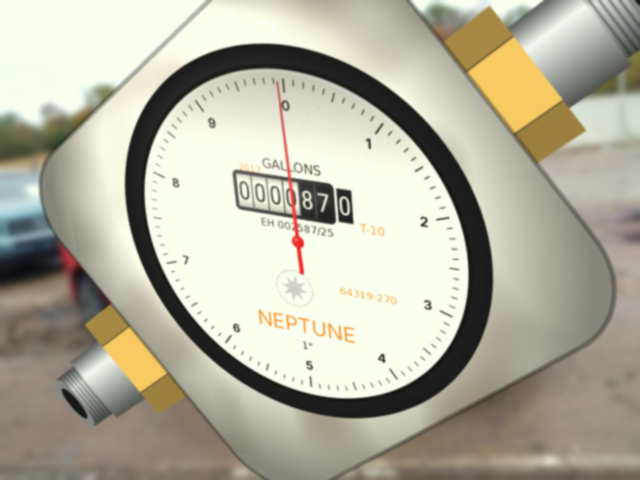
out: 869.9 gal
